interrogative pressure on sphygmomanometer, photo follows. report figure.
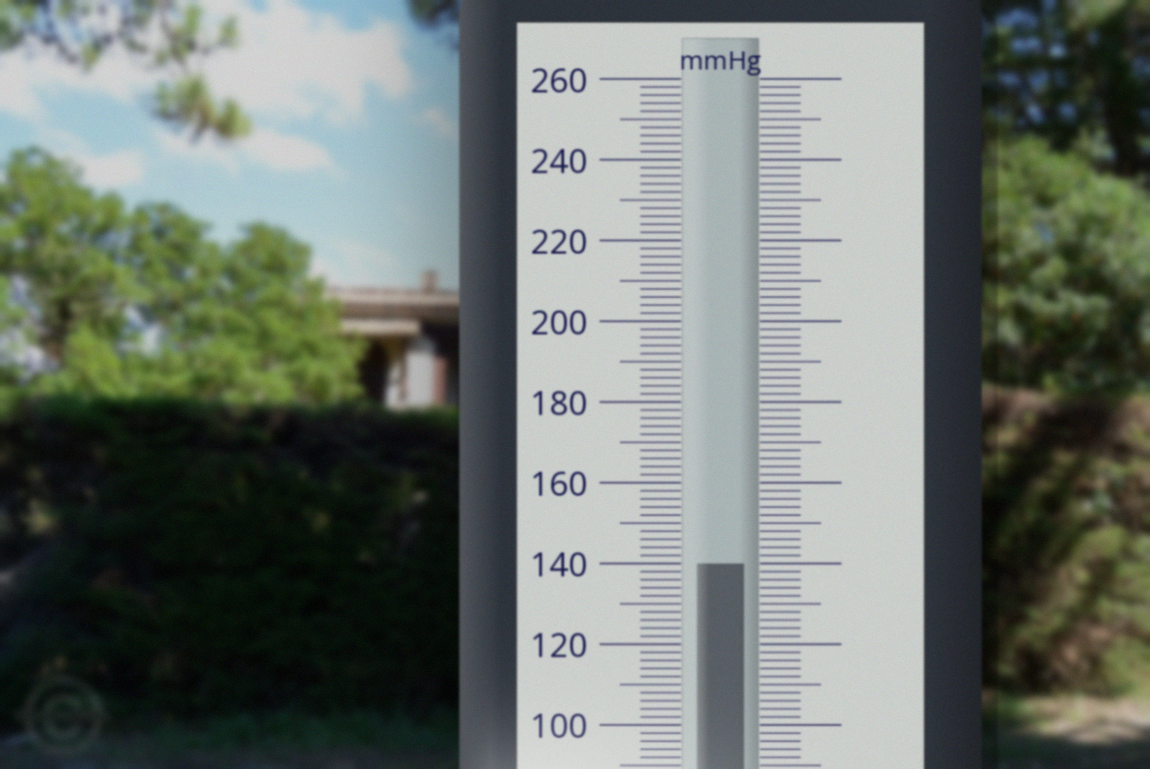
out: 140 mmHg
